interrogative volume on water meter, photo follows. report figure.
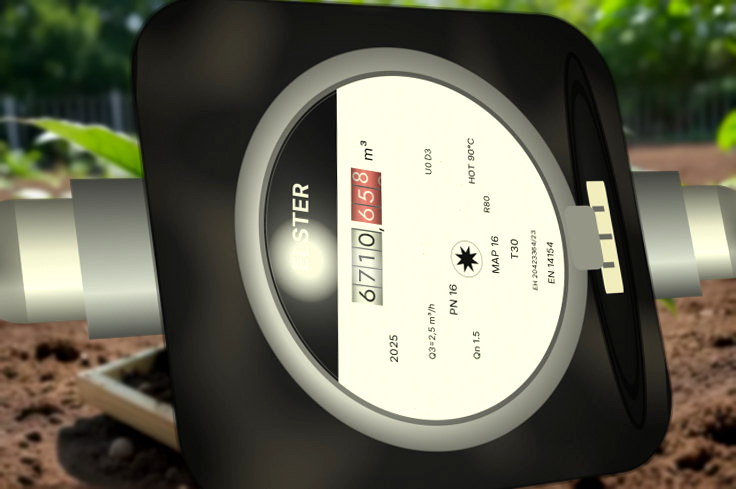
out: 6710.658 m³
